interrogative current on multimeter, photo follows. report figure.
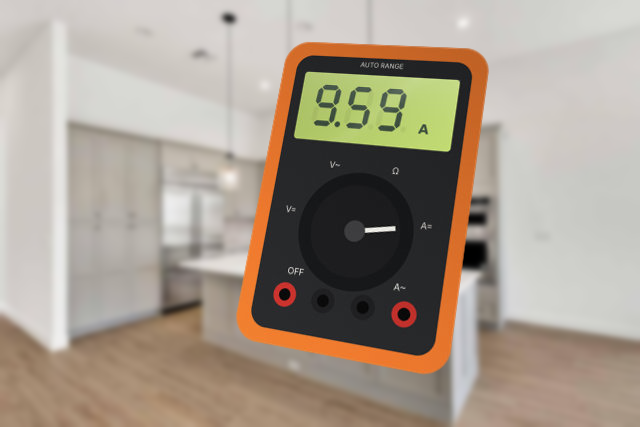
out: 9.59 A
